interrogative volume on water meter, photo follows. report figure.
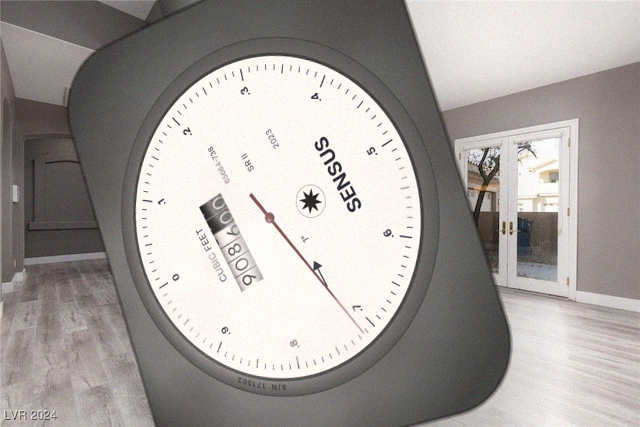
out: 908599.71 ft³
